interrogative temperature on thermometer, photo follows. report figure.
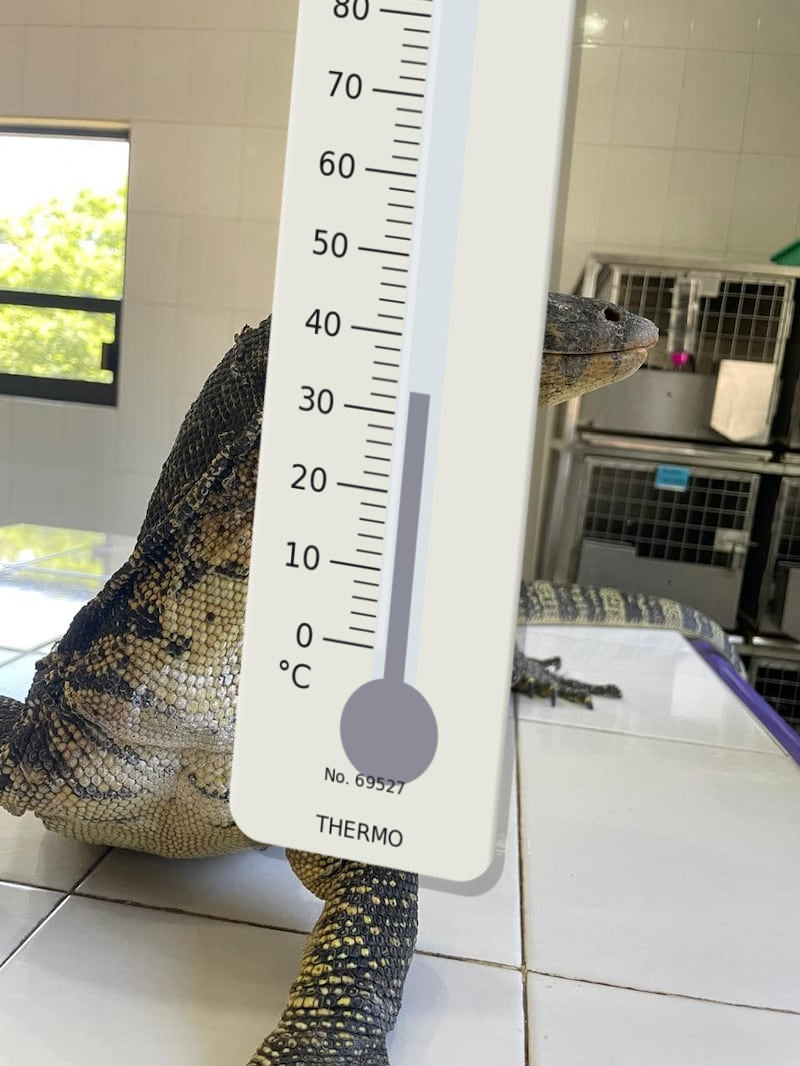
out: 33 °C
